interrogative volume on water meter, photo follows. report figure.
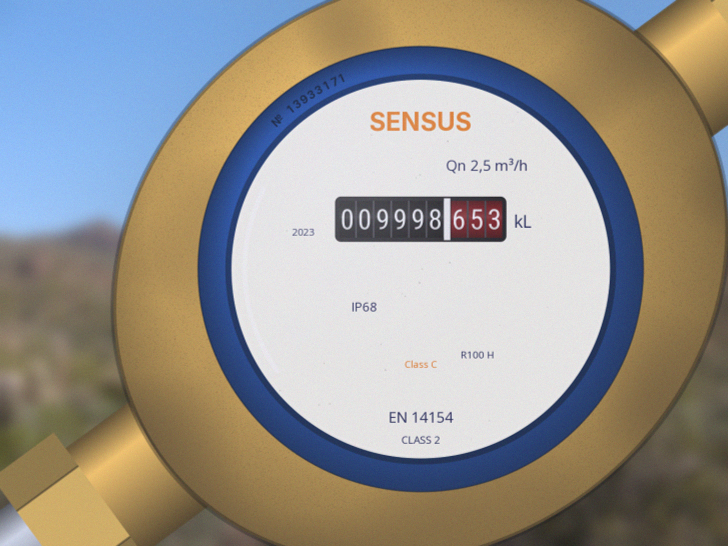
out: 9998.653 kL
